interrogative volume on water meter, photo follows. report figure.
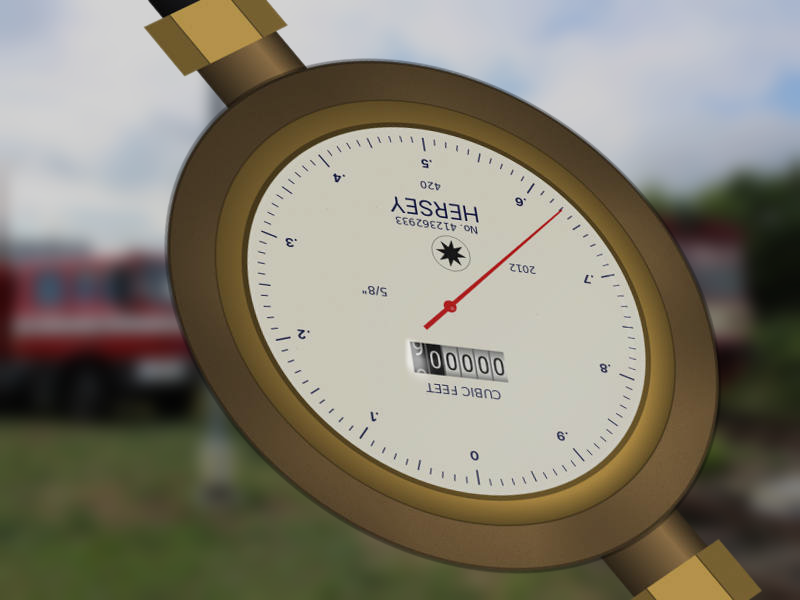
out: 5.63 ft³
